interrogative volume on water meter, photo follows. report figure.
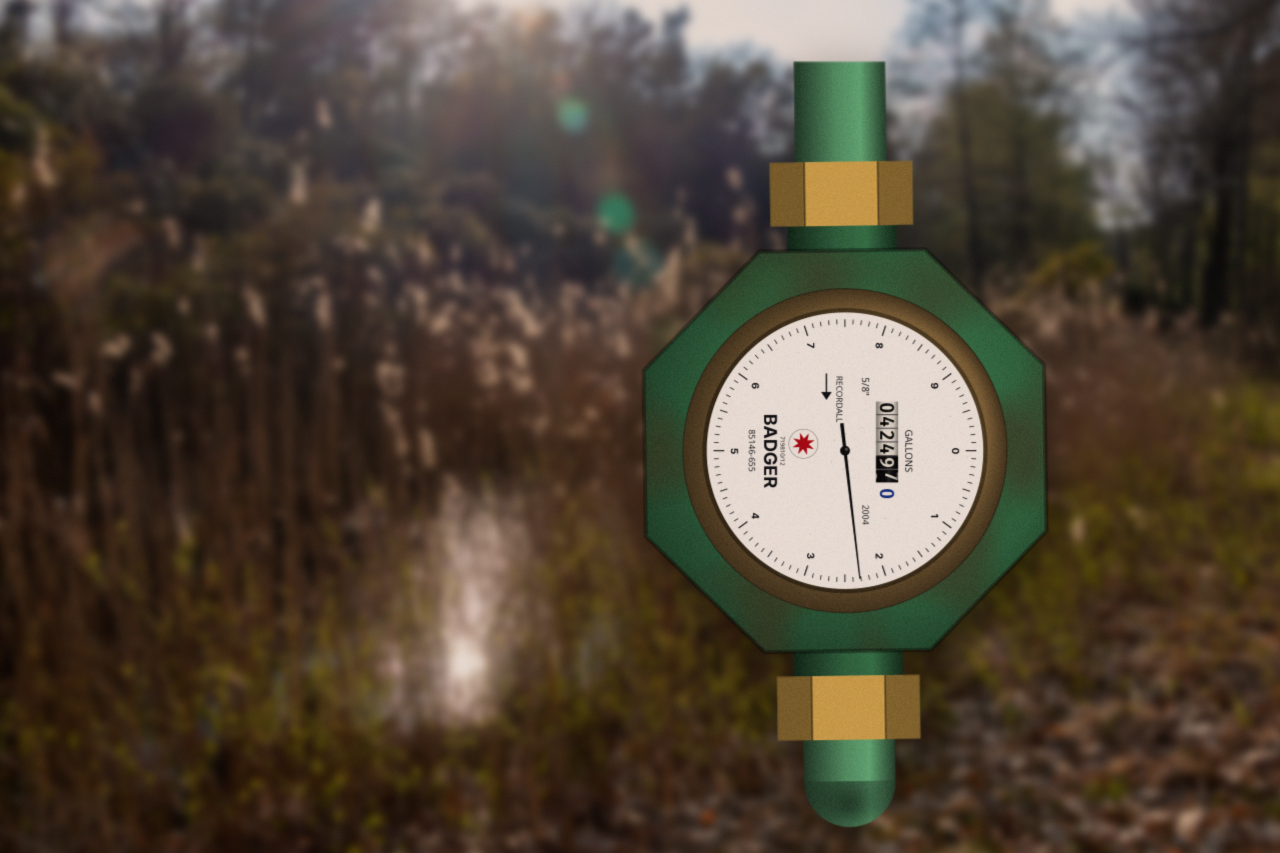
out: 424972.3 gal
